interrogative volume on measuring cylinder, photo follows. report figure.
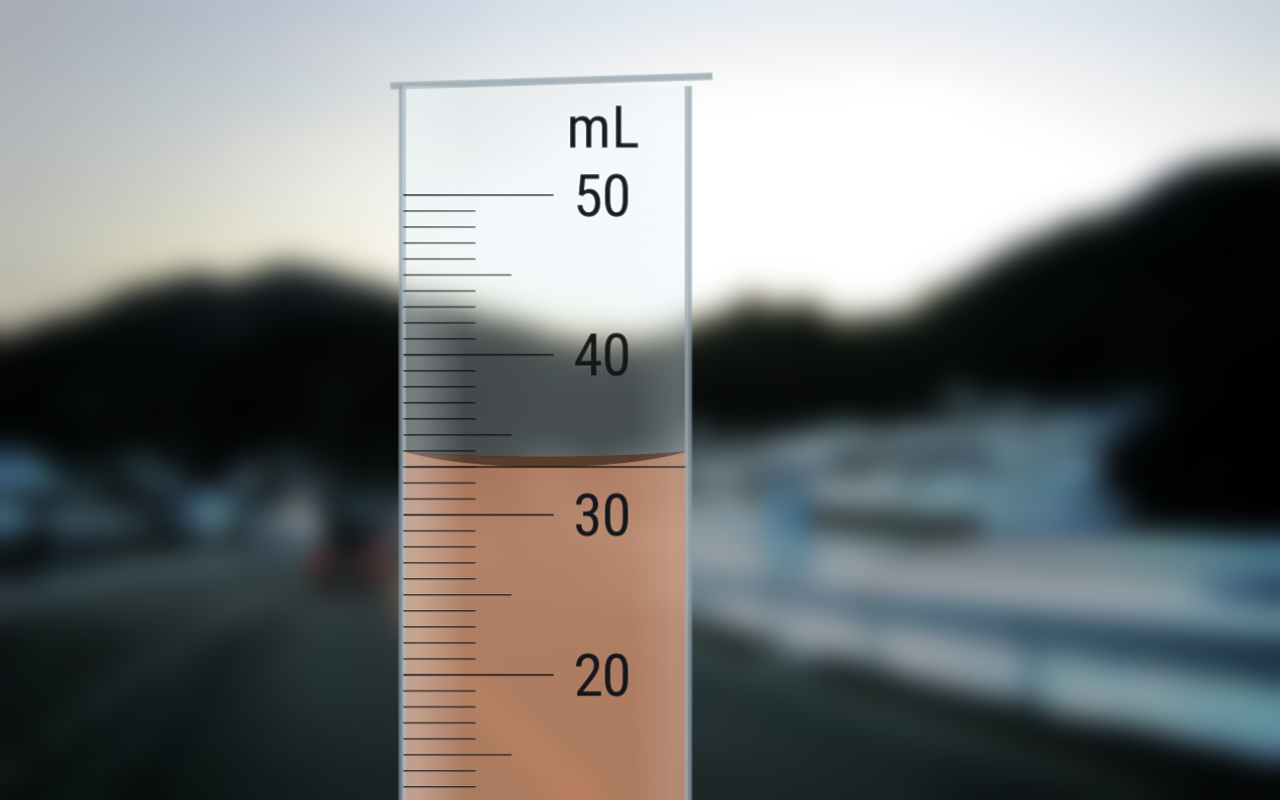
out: 33 mL
